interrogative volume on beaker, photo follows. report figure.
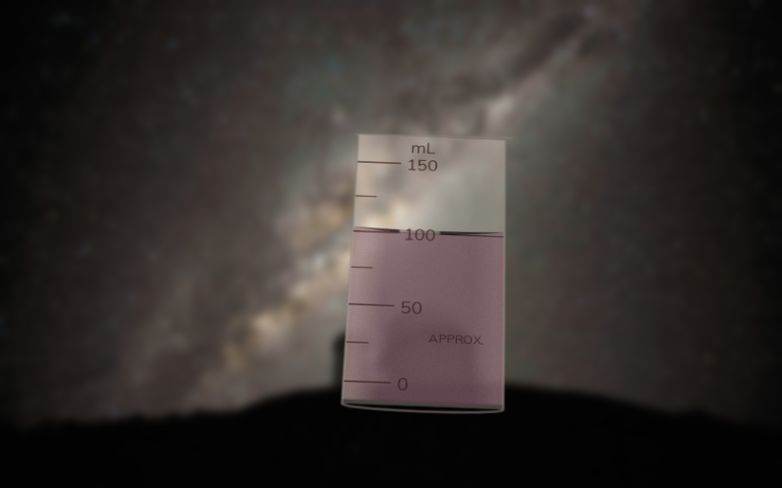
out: 100 mL
